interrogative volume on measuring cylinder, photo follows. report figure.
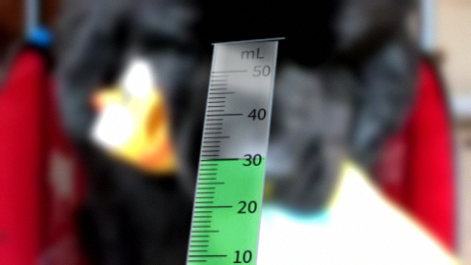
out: 30 mL
